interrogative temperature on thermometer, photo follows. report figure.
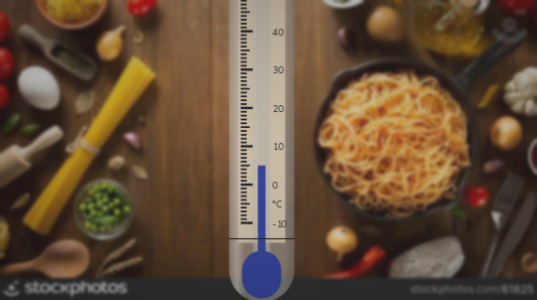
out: 5 °C
